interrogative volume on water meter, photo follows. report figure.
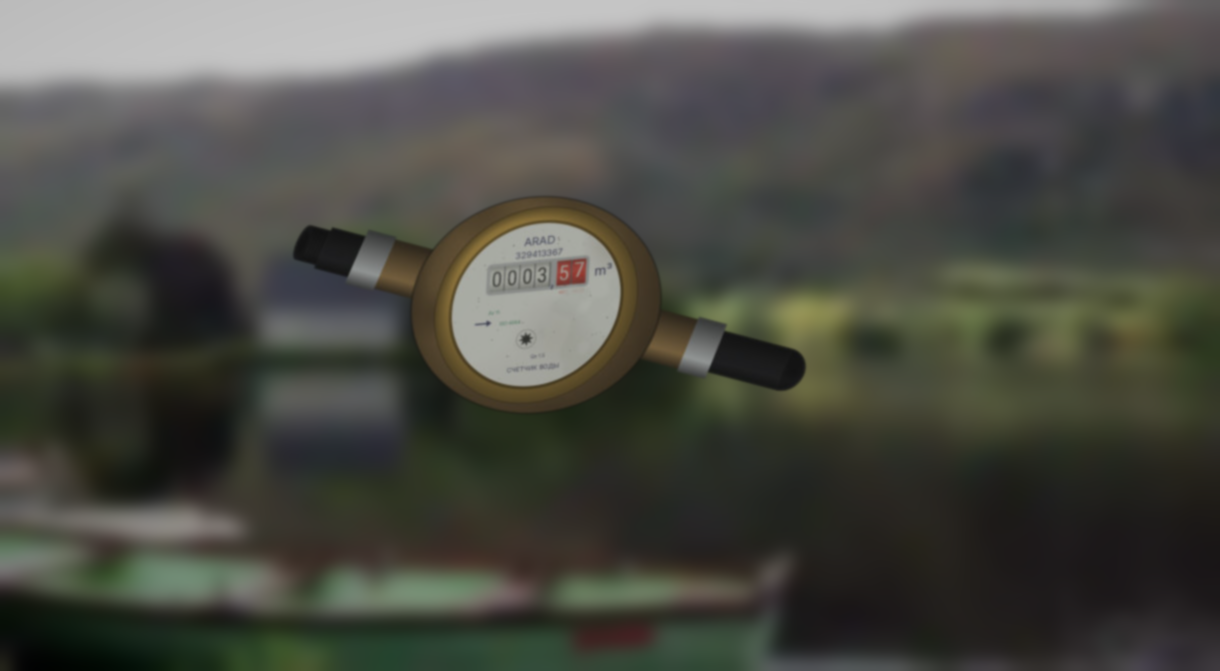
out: 3.57 m³
